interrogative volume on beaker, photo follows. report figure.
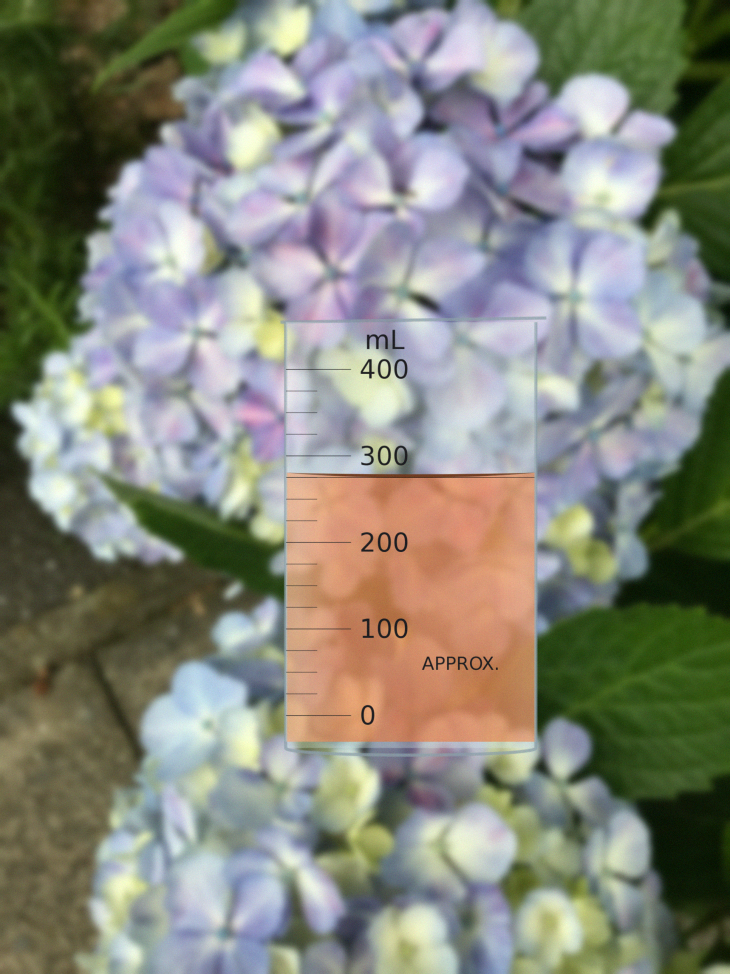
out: 275 mL
